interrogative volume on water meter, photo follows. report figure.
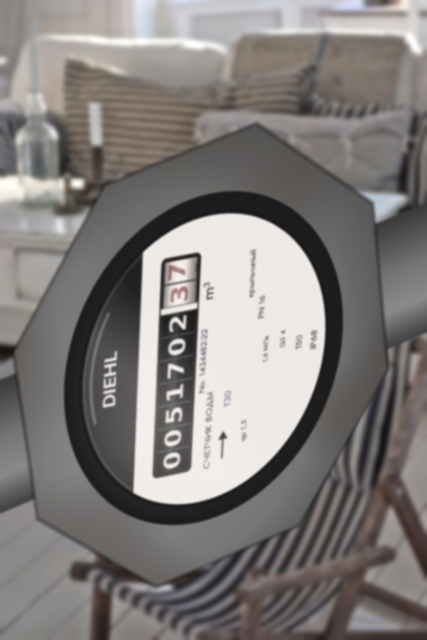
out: 51702.37 m³
